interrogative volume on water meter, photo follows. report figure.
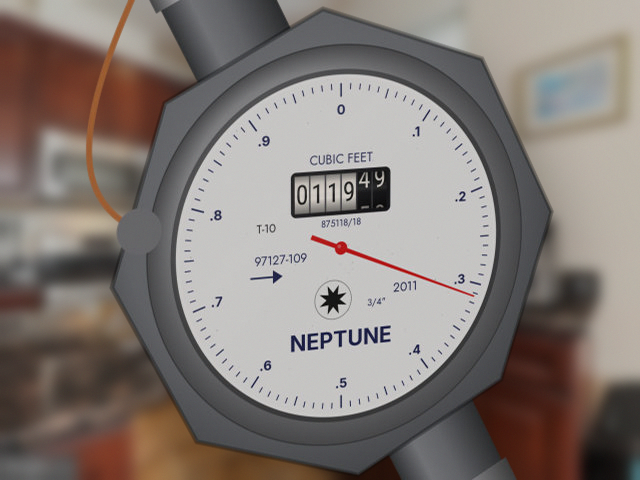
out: 11949.31 ft³
